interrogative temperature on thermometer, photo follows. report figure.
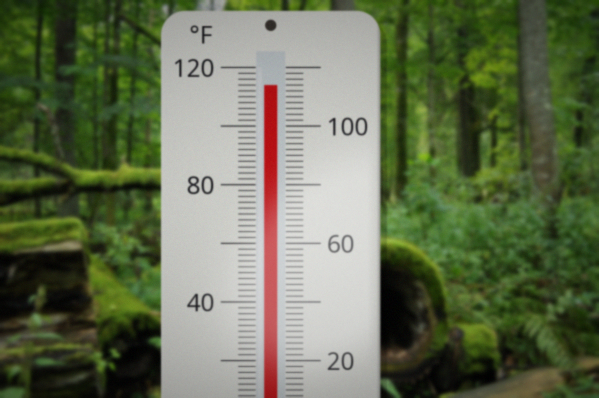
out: 114 °F
